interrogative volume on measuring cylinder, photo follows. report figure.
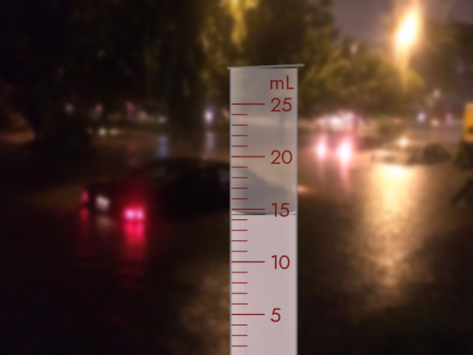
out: 14.5 mL
